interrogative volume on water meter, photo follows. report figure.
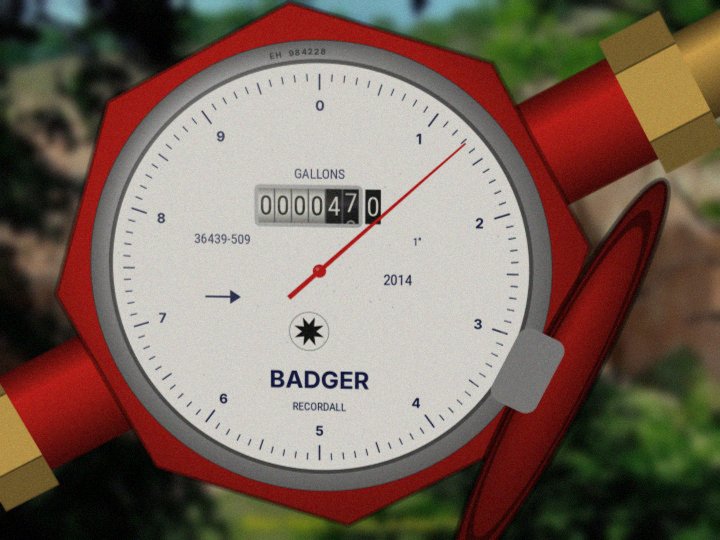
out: 471.3 gal
